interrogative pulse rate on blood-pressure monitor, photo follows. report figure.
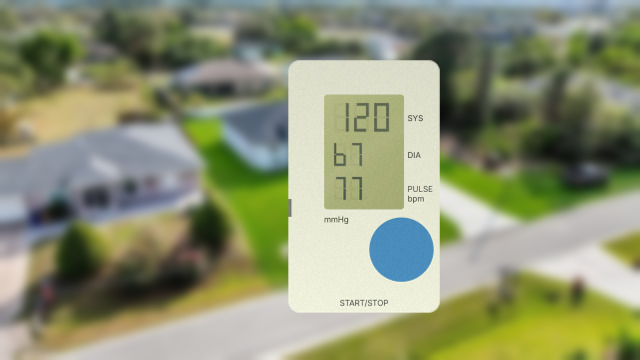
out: 77 bpm
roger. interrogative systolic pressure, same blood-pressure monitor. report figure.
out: 120 mmHg
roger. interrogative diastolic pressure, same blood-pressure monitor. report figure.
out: 67 mmHg
